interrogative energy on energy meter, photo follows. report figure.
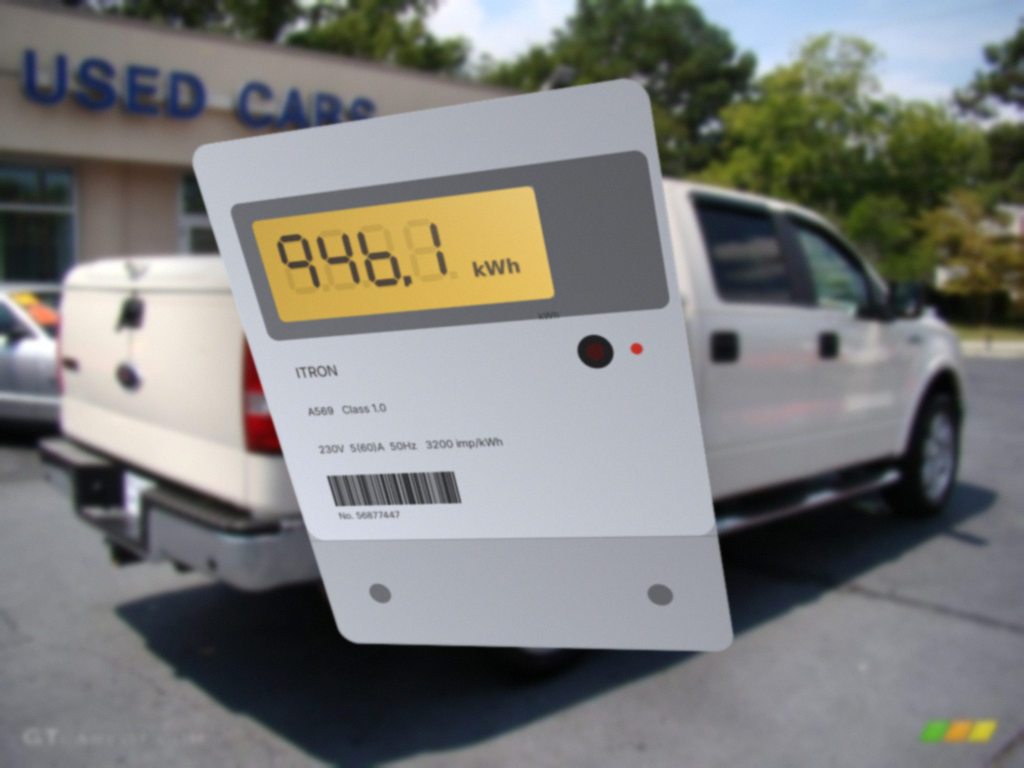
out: 946.1 kWh
